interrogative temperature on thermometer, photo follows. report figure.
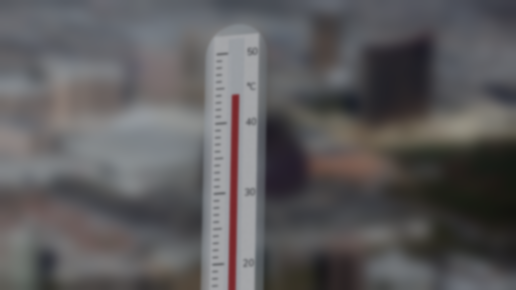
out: 44 °C
